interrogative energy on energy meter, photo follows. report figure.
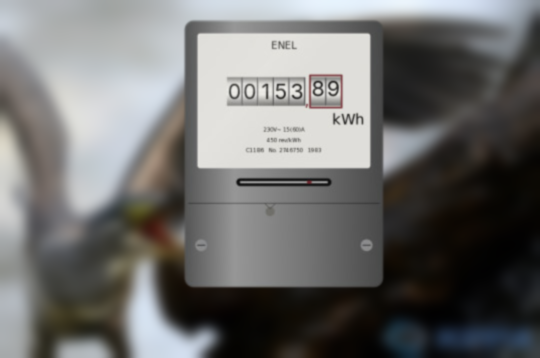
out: 153.89 kWh
